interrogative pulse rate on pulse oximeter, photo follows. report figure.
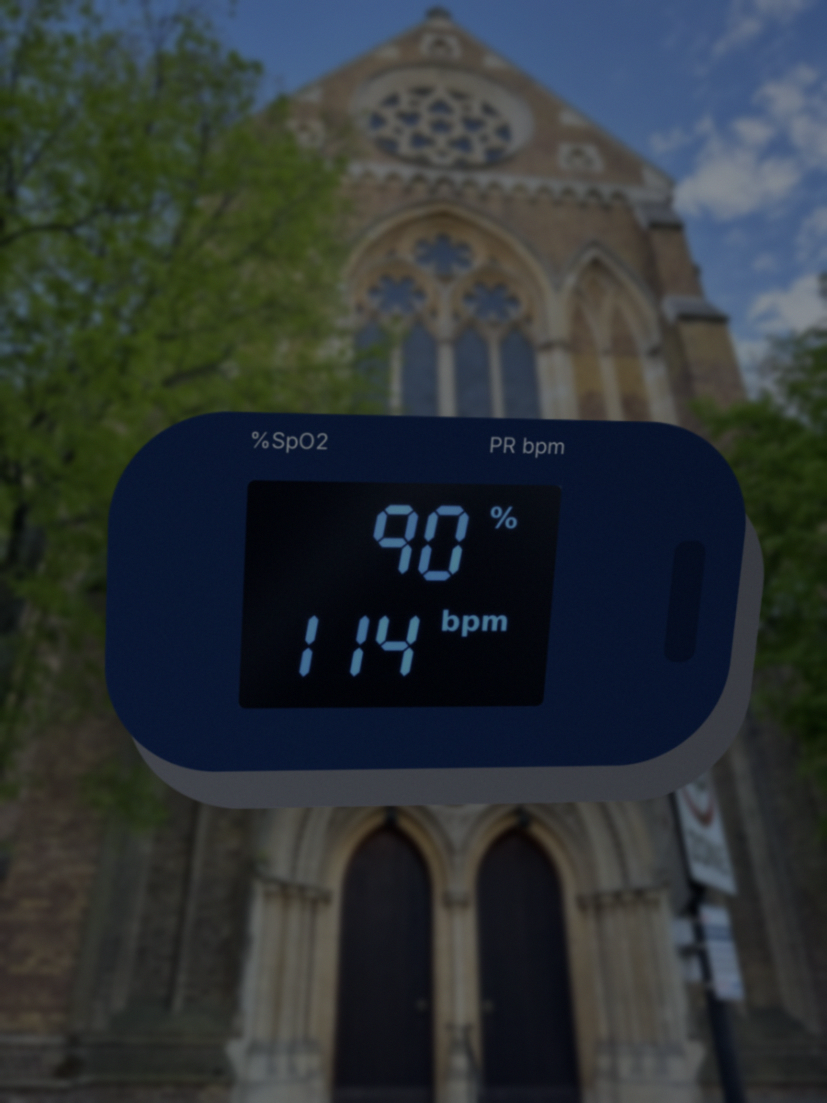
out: 114 bpm
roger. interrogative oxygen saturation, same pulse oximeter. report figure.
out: 90 %
